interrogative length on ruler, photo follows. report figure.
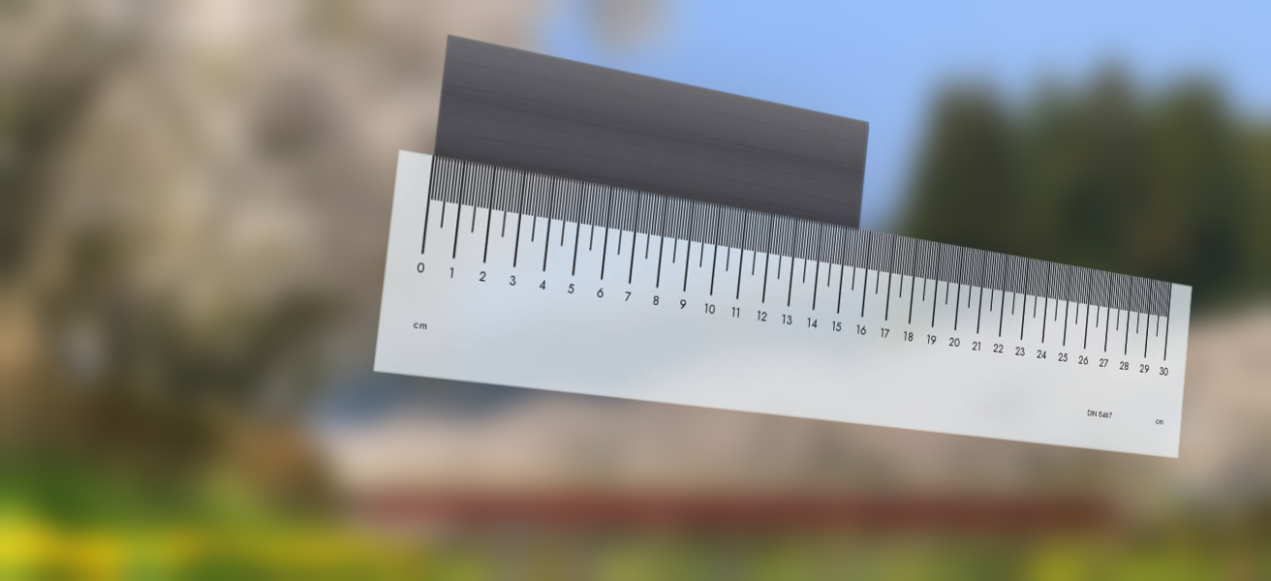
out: 15.5 cm
